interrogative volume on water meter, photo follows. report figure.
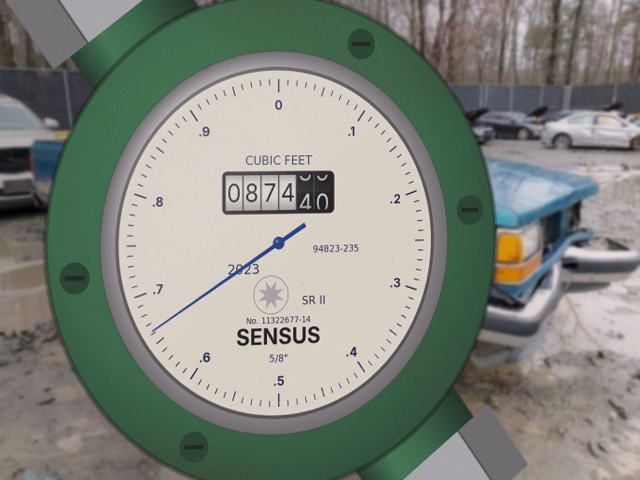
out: 87439.66 ft³
